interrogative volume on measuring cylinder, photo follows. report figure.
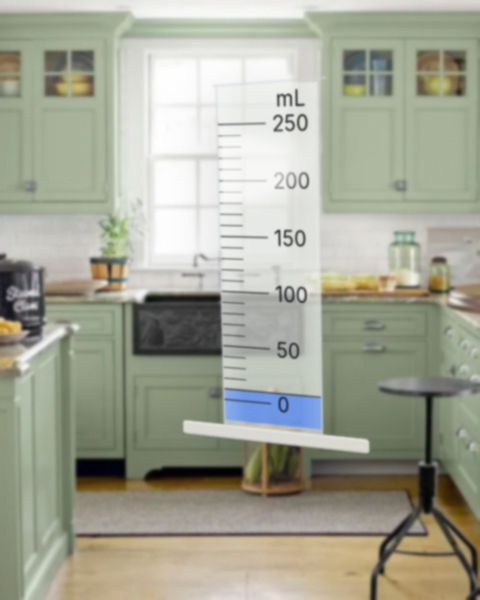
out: 10 mL
